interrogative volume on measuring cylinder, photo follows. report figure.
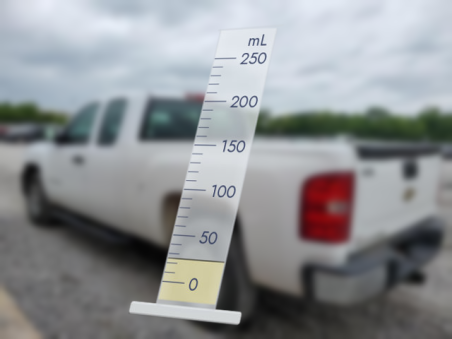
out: 25 mL
